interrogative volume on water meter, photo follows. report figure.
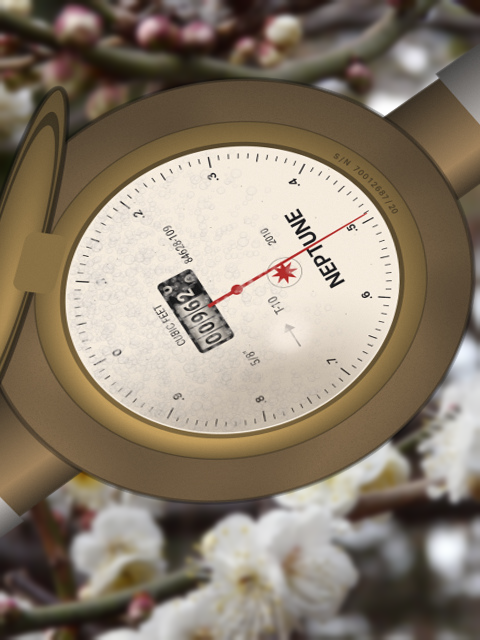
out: 9628.49 ft³
